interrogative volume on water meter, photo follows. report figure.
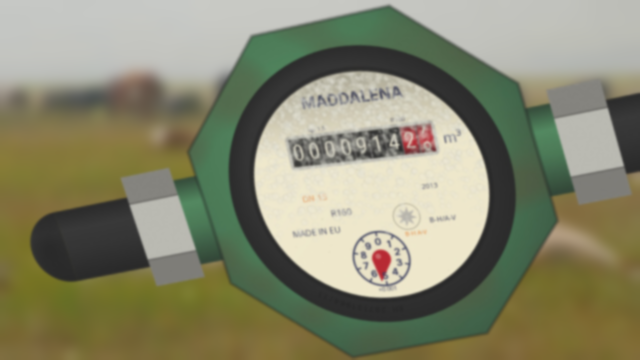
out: 914.275 m³
